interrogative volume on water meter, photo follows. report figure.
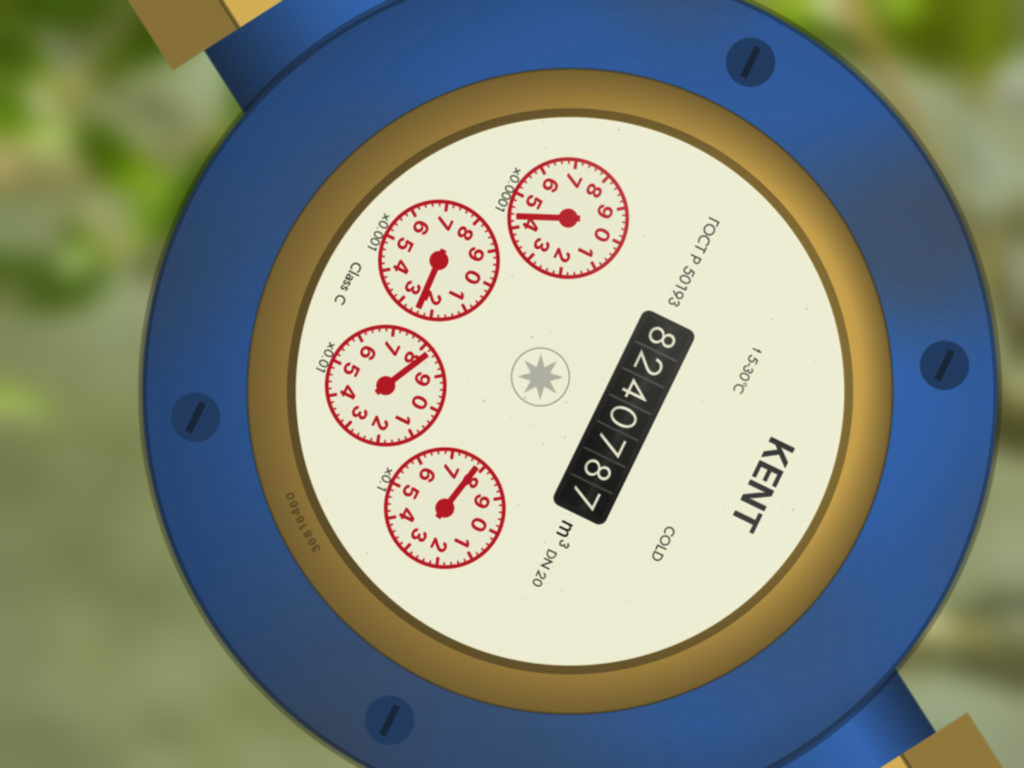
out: 8240787.7824 m³
